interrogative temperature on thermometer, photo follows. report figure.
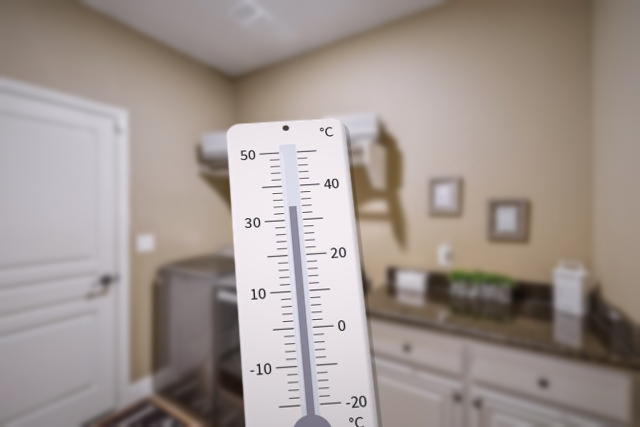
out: 34 °C
